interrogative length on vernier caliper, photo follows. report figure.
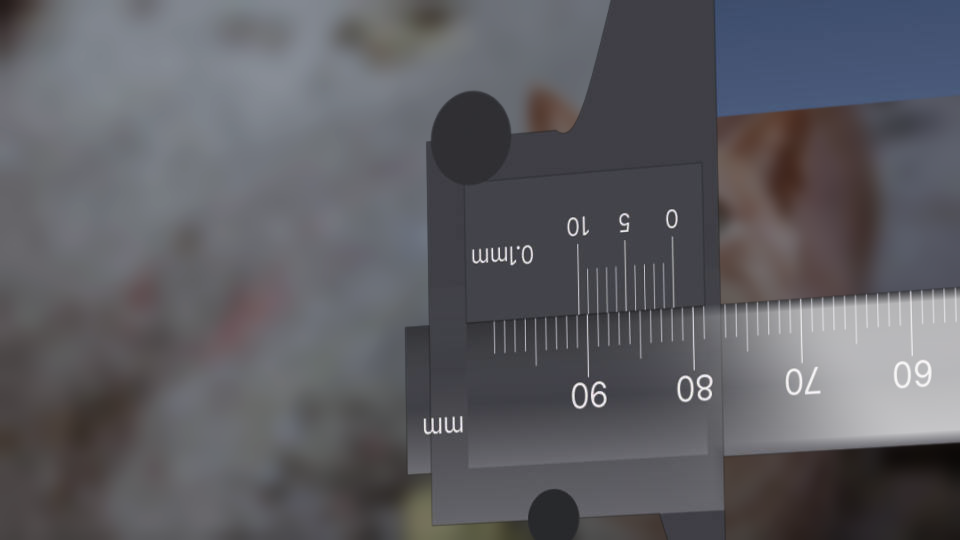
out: 81.8 mm
